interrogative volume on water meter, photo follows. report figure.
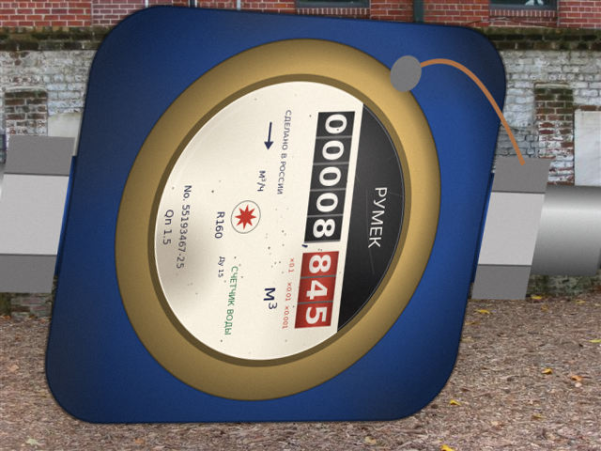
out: 8.845 m³
